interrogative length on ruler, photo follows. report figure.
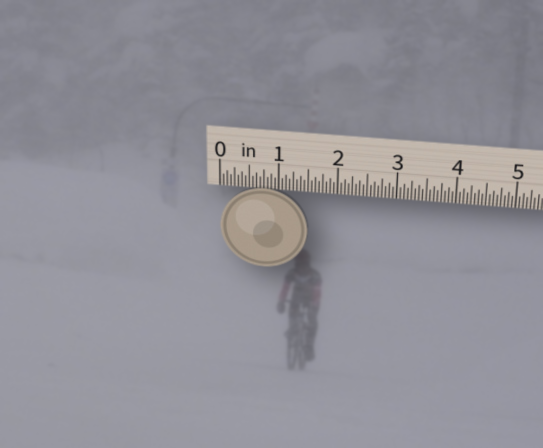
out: 1.5 in
